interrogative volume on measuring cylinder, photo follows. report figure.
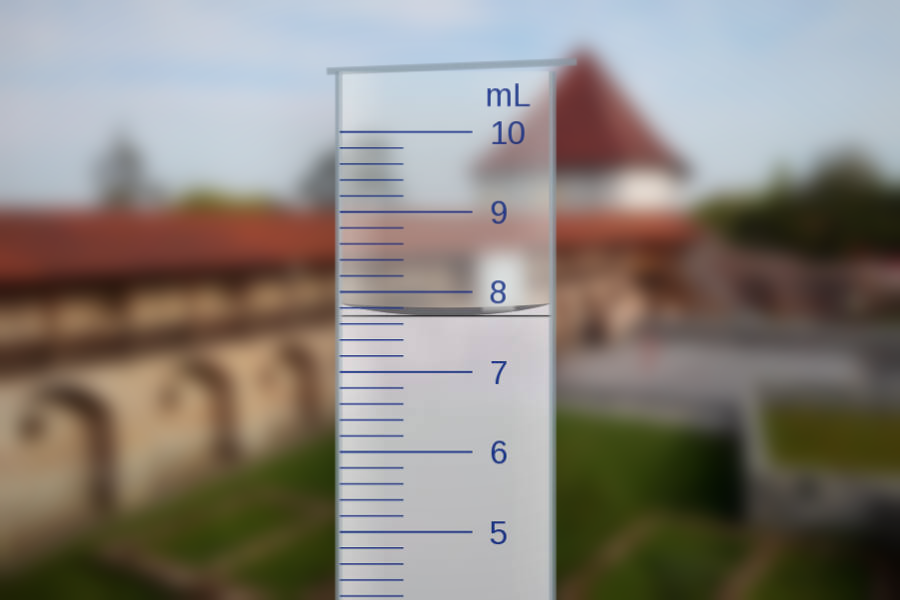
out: 7.7 mL
